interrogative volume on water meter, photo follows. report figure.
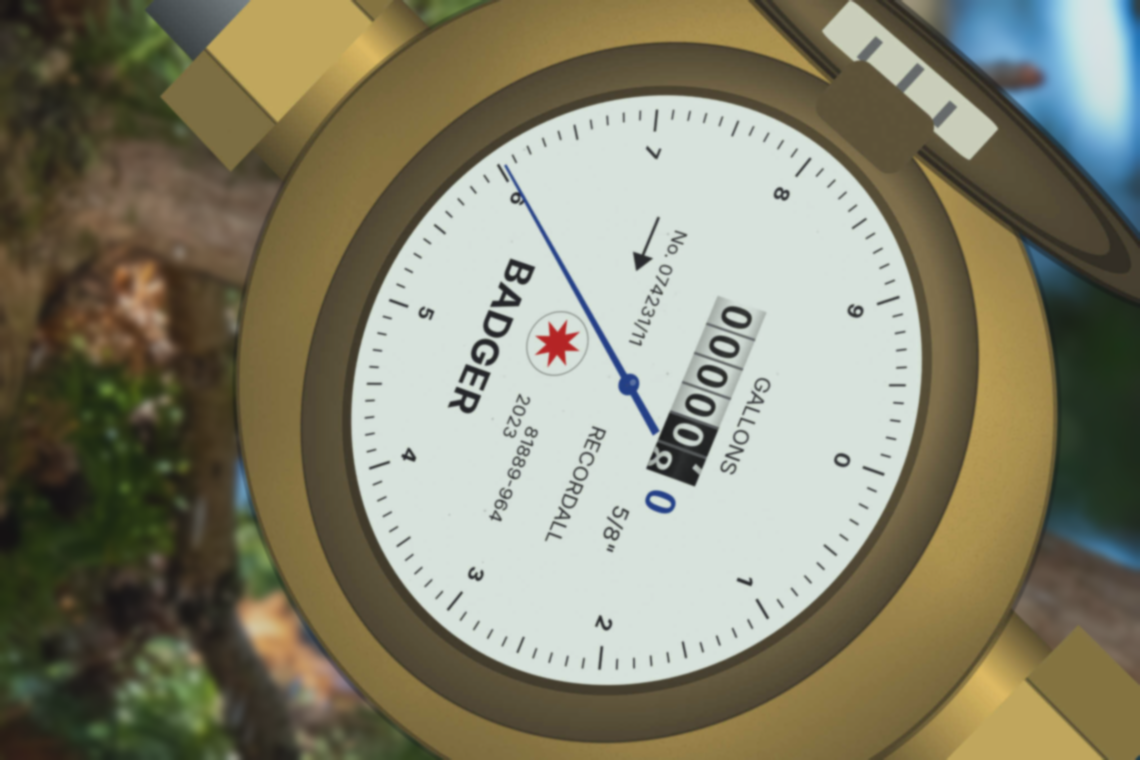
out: 76.0 gal
